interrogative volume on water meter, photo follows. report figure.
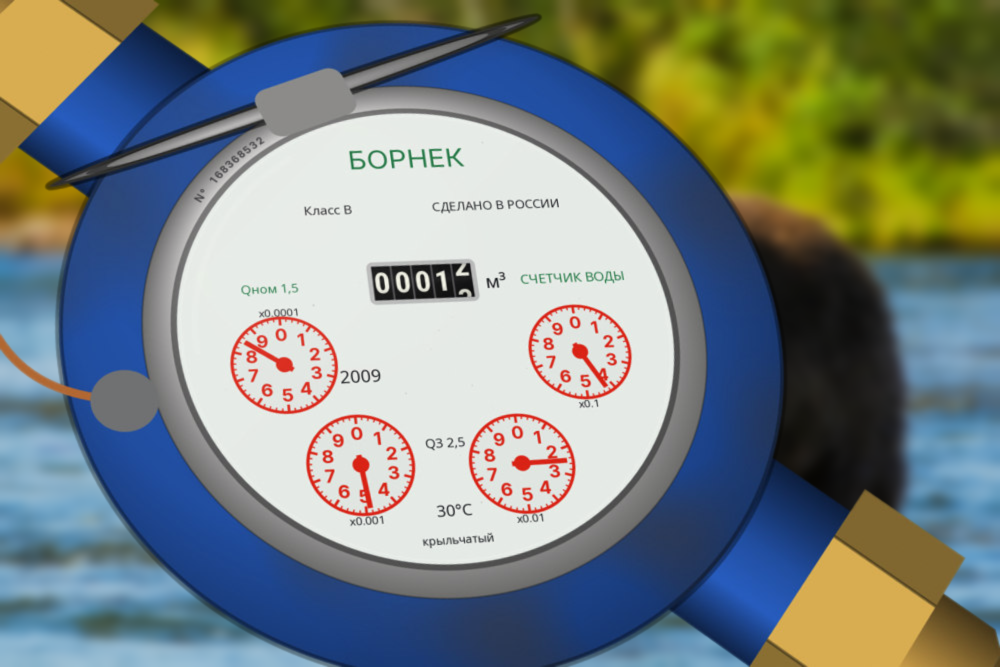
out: 12.4248 m³
